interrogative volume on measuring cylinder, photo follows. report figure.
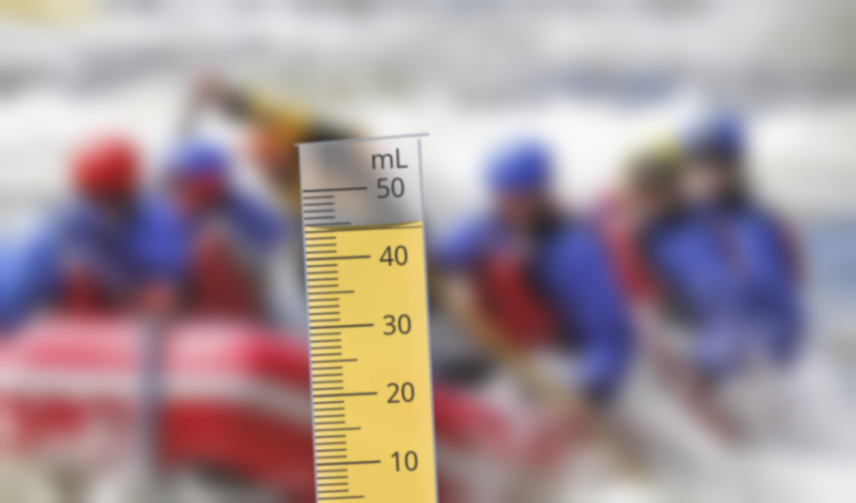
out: 44 mL
